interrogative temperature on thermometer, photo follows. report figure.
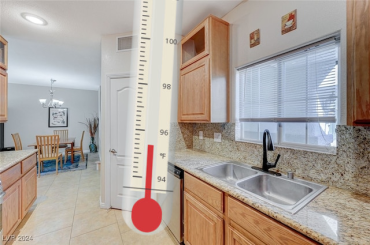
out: 95.4 °F
